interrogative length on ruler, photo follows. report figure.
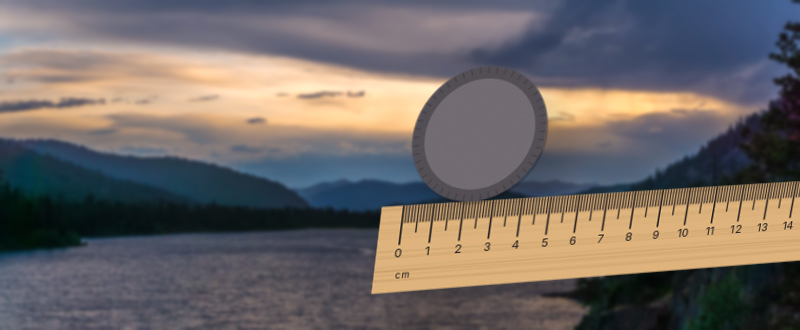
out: 4.5 cm
